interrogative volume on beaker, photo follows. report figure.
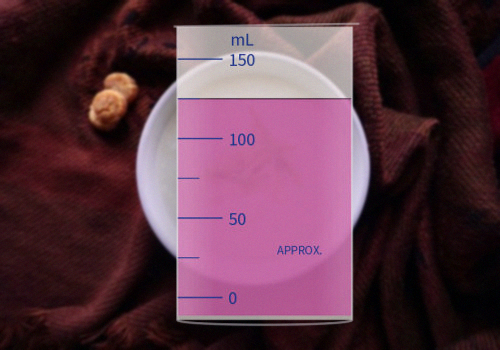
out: 125 mL
